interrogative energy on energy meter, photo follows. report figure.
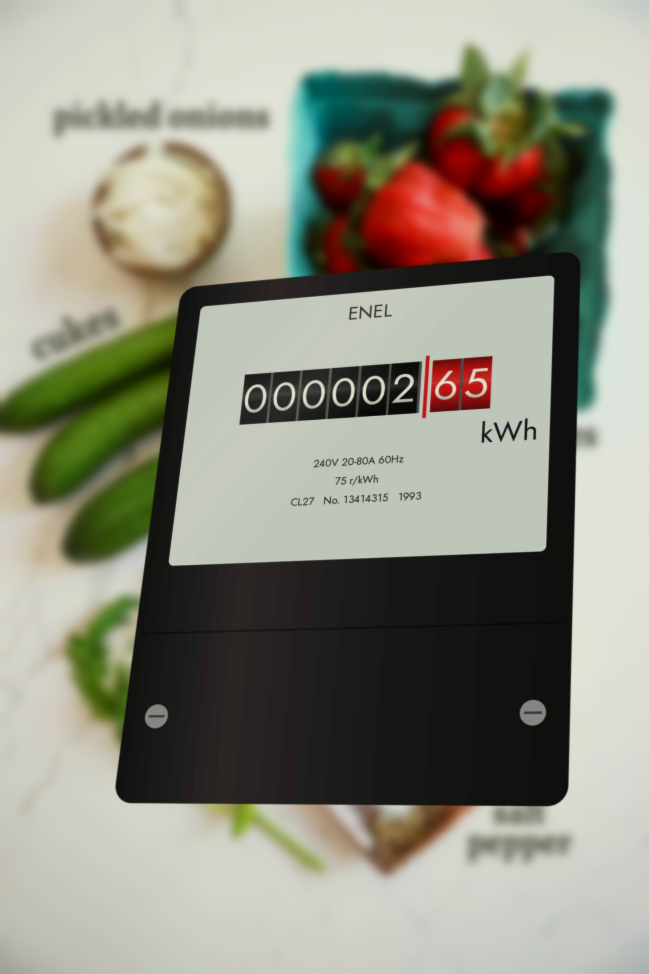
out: 2.65 kWh
